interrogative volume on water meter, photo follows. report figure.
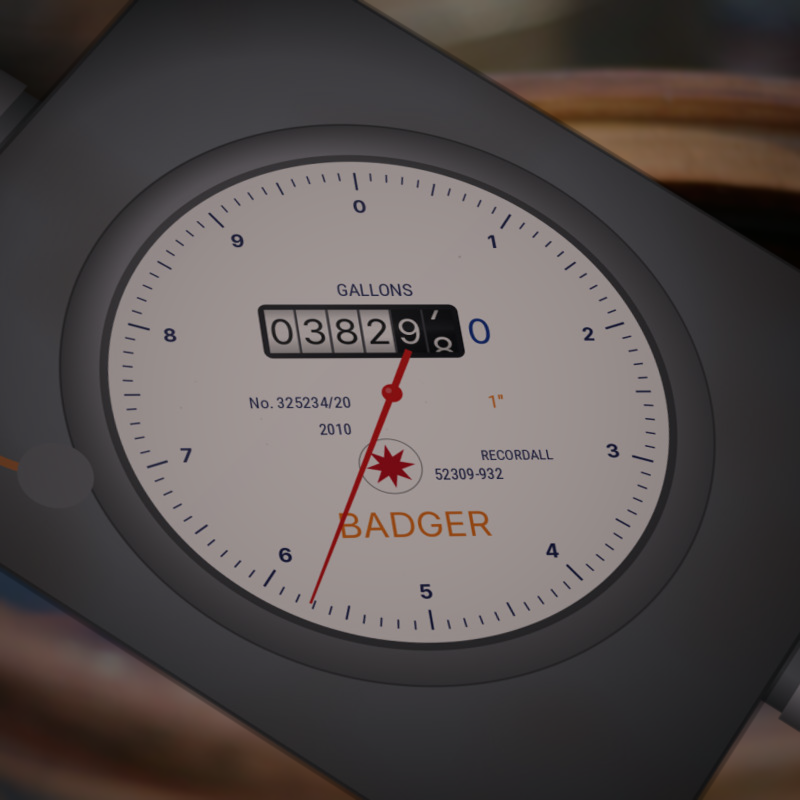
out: 382975.7 gal
